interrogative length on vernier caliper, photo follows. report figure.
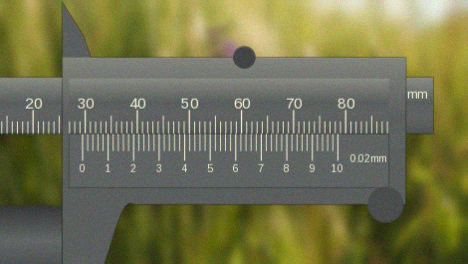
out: 29.5 mm
